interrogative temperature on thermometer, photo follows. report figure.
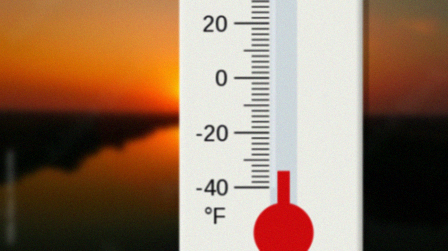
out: -34 °F
